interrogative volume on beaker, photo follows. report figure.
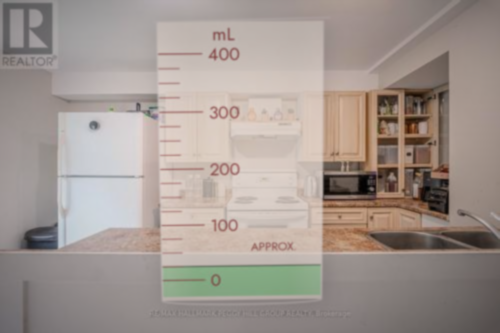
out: 25 mL
